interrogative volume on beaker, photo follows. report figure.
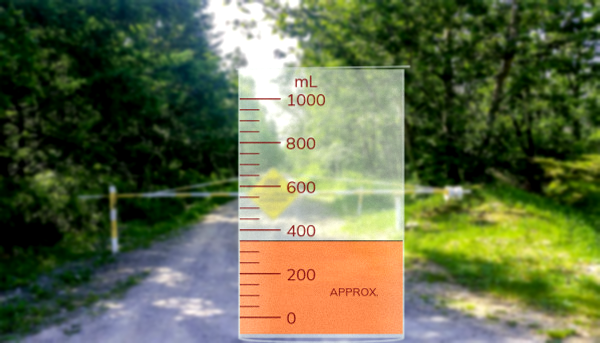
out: 350 mL
